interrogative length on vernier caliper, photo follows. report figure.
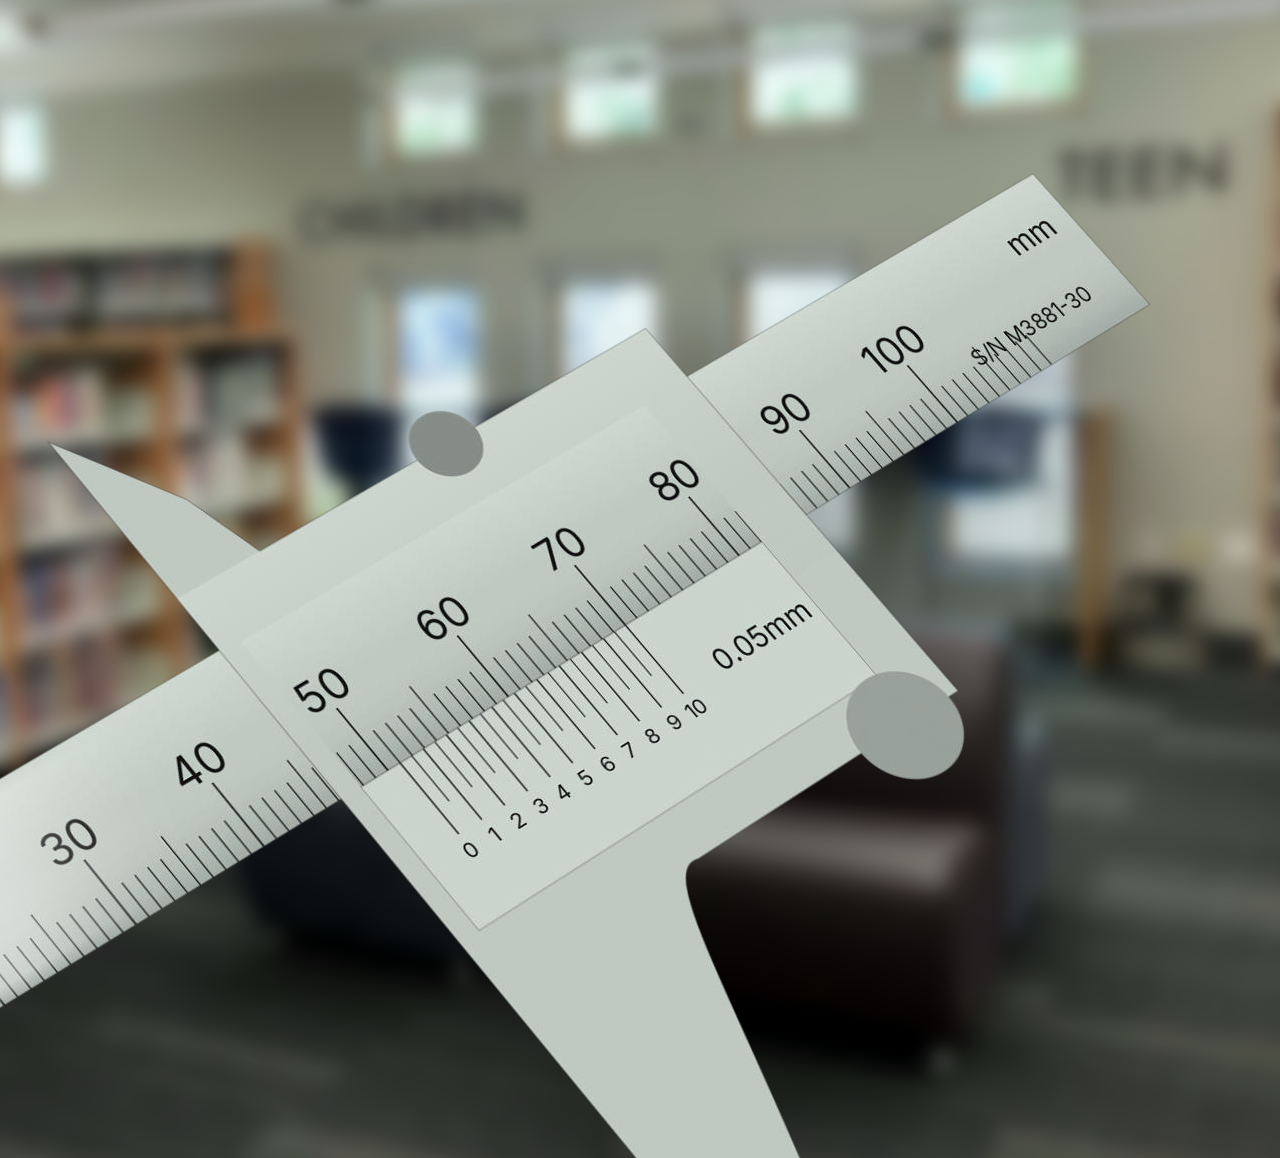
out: 51.0 mm
